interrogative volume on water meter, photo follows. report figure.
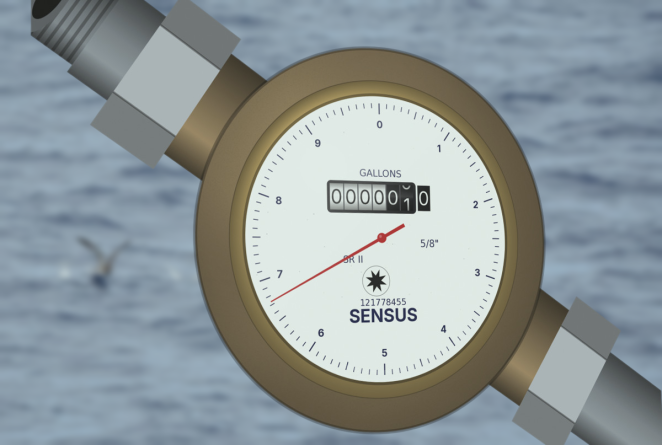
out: 6.7 gal
